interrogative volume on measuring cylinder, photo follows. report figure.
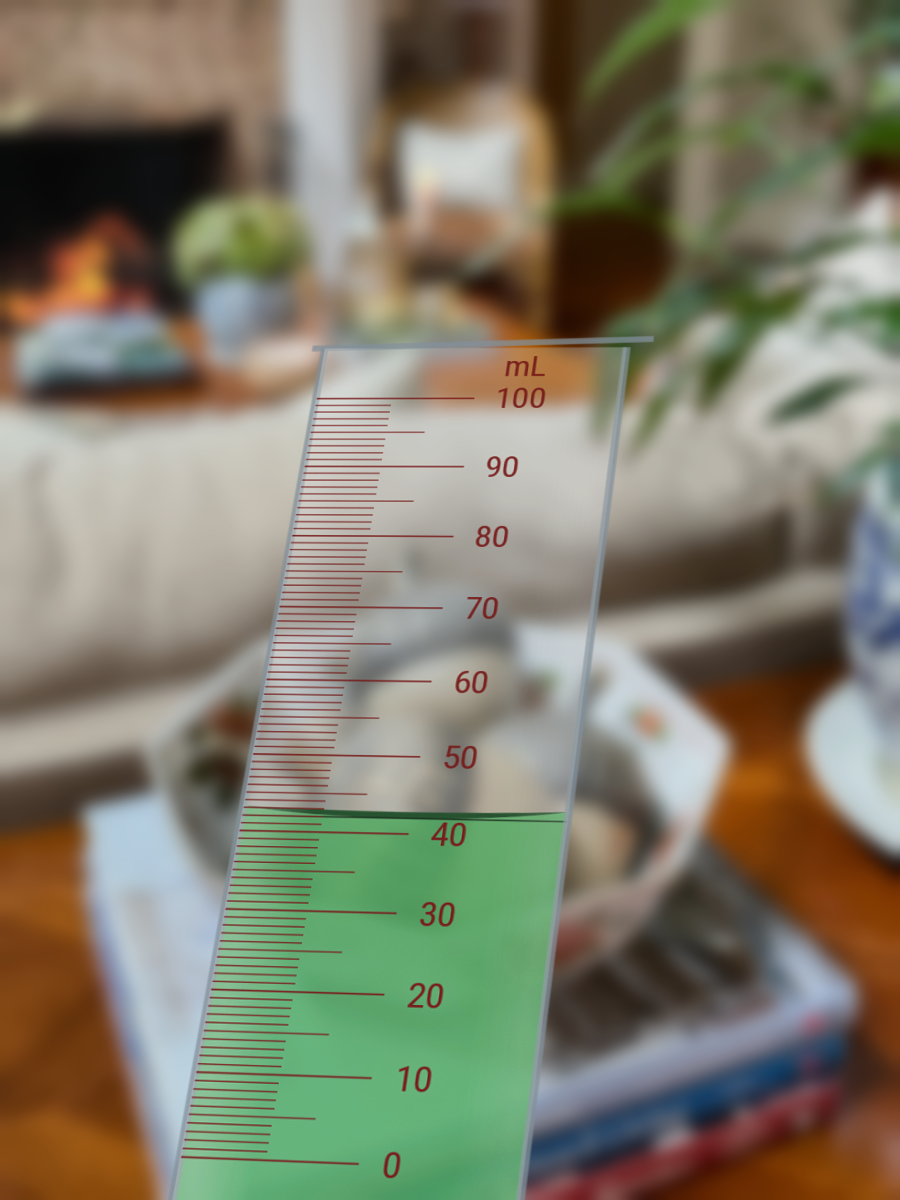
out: 42 mL
